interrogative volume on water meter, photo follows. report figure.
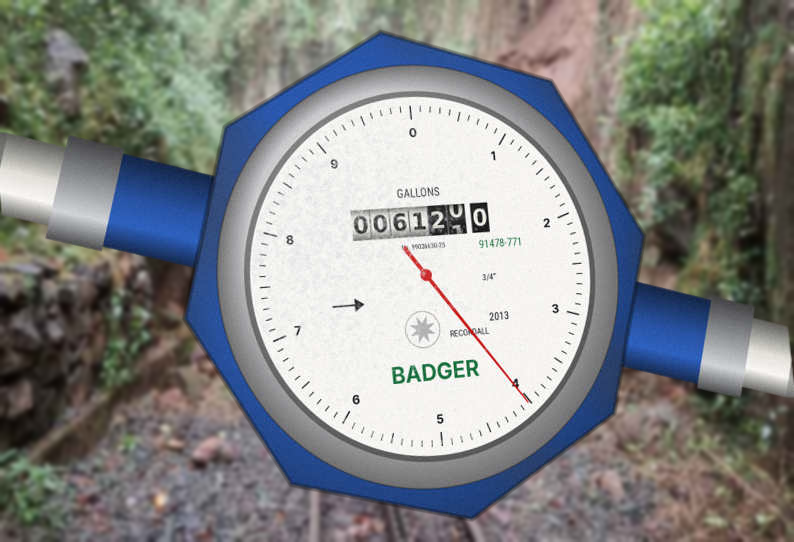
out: 61204.0 gal
